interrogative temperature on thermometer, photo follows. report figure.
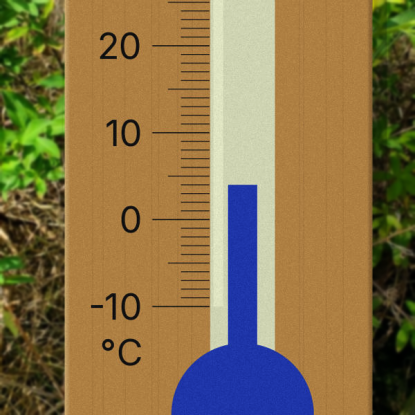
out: 4 °C
